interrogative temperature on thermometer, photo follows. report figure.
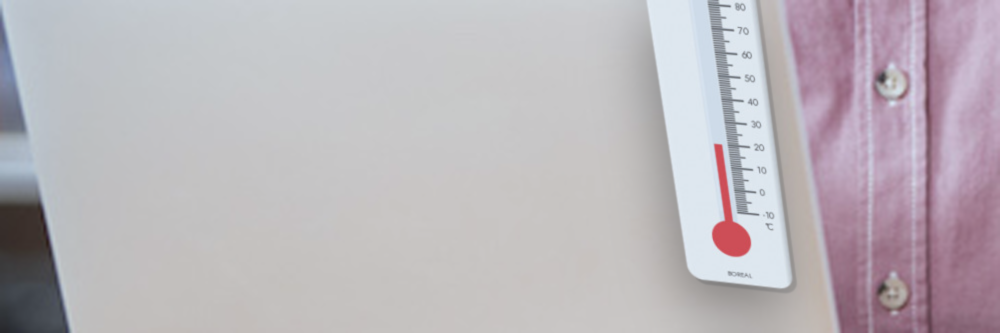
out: 20 °C
